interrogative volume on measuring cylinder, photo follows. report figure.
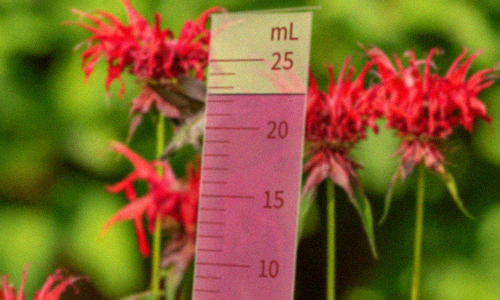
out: 22.5 mL
